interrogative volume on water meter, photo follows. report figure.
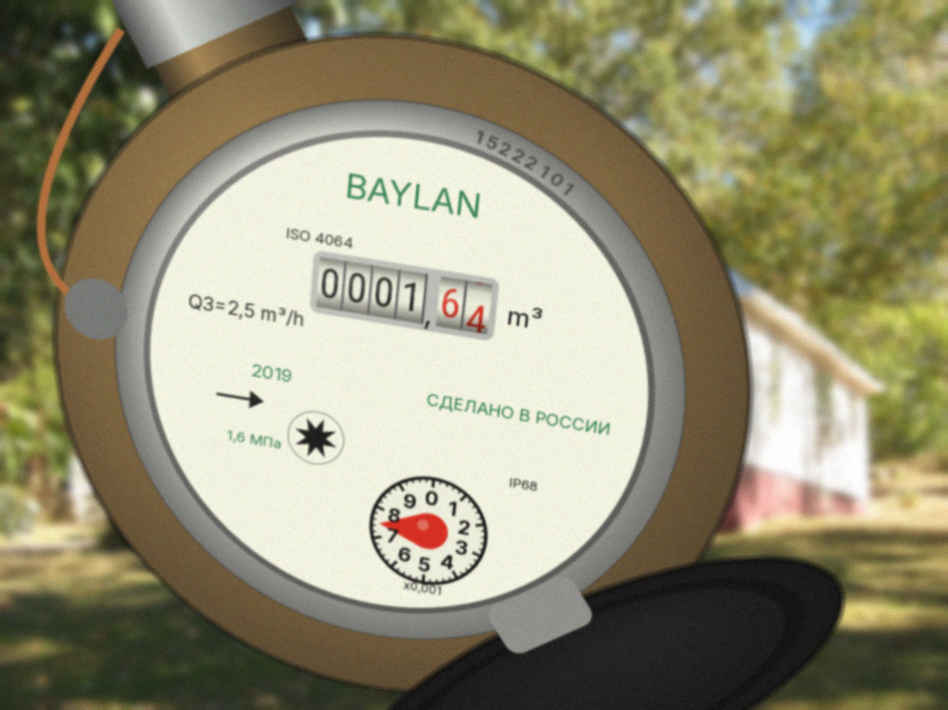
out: 1.637 m³
